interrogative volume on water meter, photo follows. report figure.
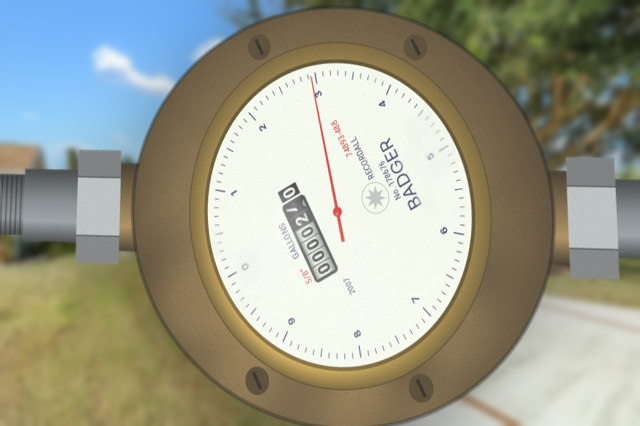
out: 272.9 gal
